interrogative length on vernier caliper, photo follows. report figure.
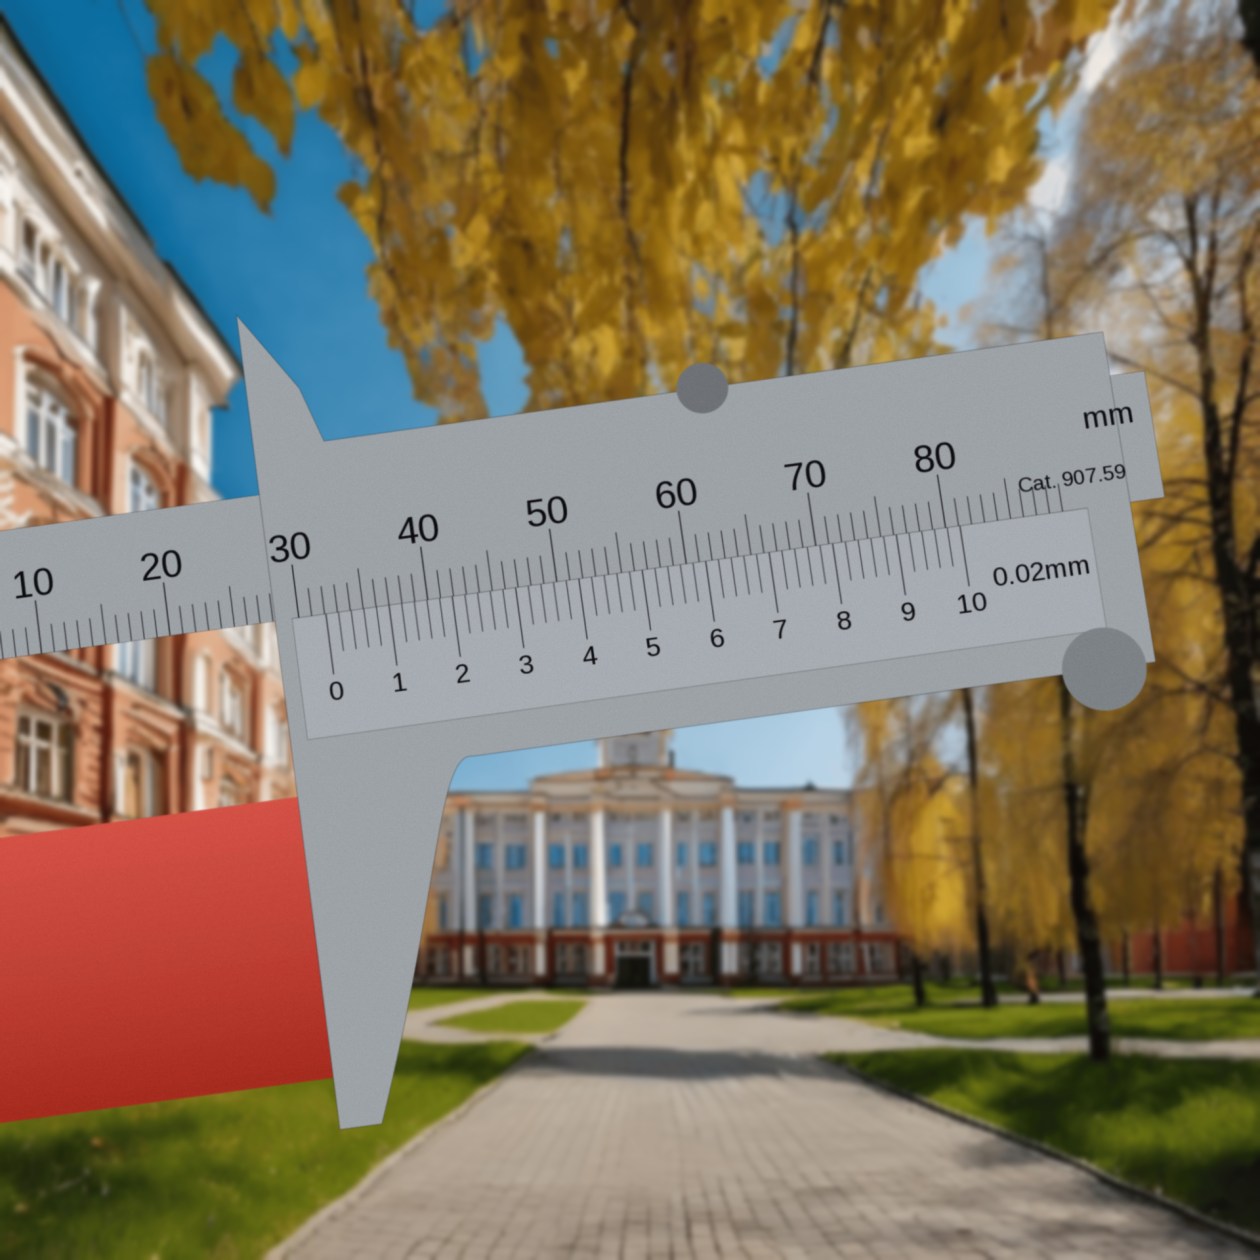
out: 32.1 mm
